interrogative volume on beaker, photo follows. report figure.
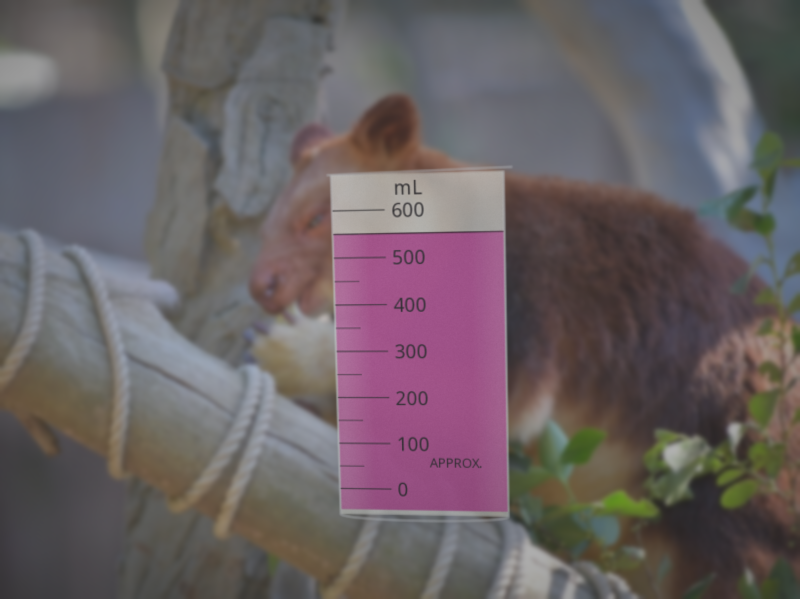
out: 550 mL
